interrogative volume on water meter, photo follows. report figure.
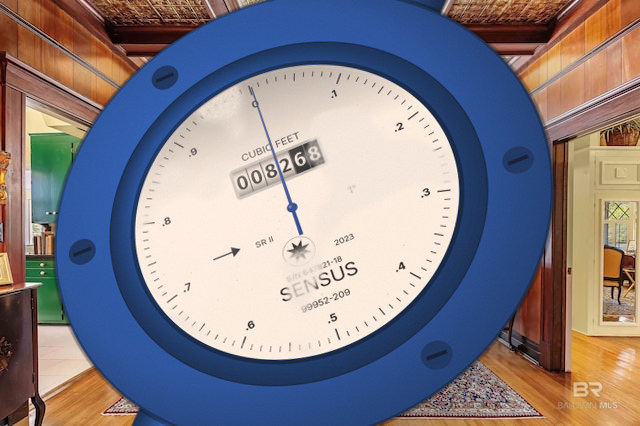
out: 8268.00 ft³
